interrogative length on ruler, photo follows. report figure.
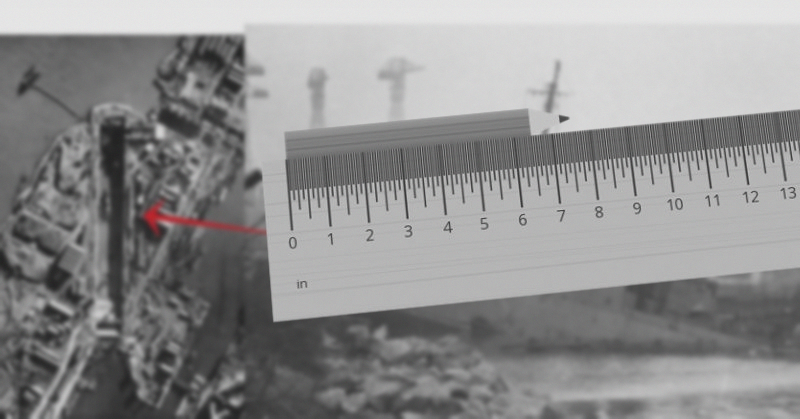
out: 7.5 in
